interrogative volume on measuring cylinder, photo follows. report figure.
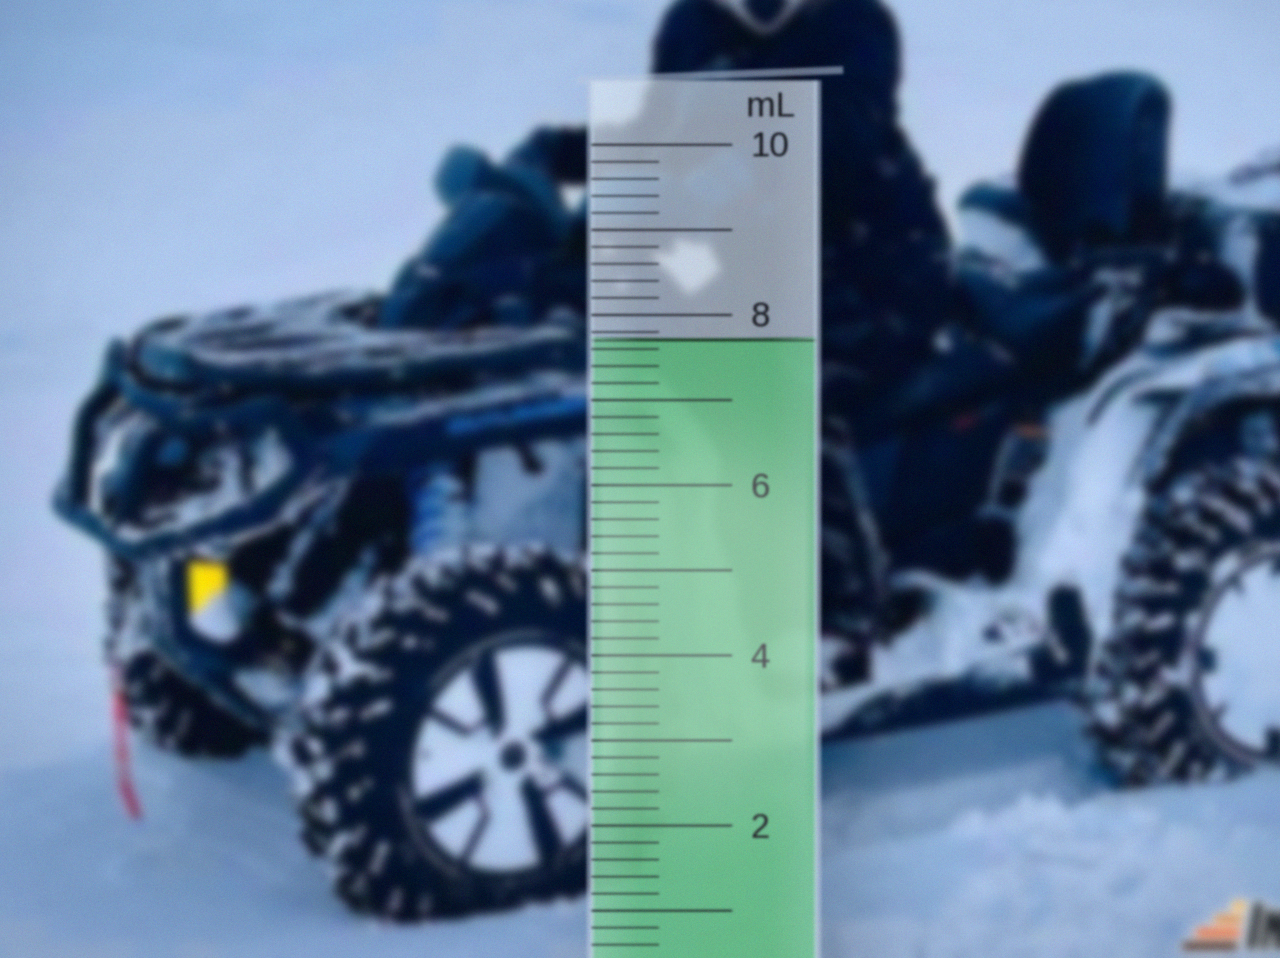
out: 7.7 mL
